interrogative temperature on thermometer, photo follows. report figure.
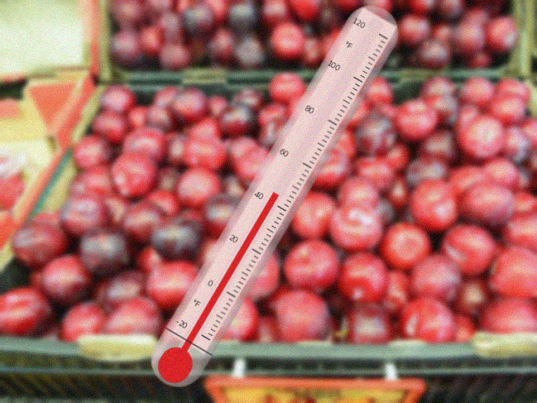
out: 44 °F
